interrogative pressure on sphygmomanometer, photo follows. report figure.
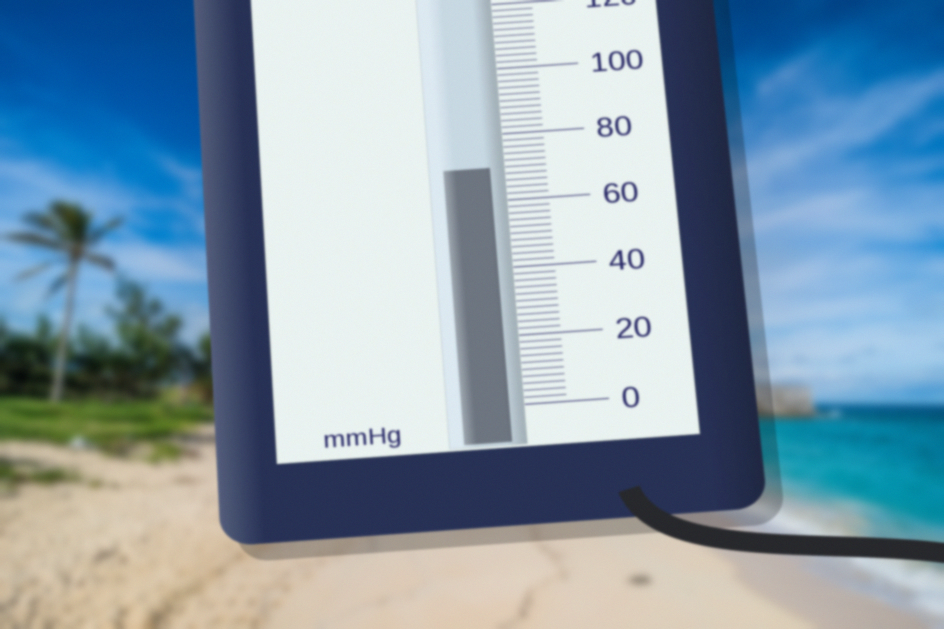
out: 70 mmHg
